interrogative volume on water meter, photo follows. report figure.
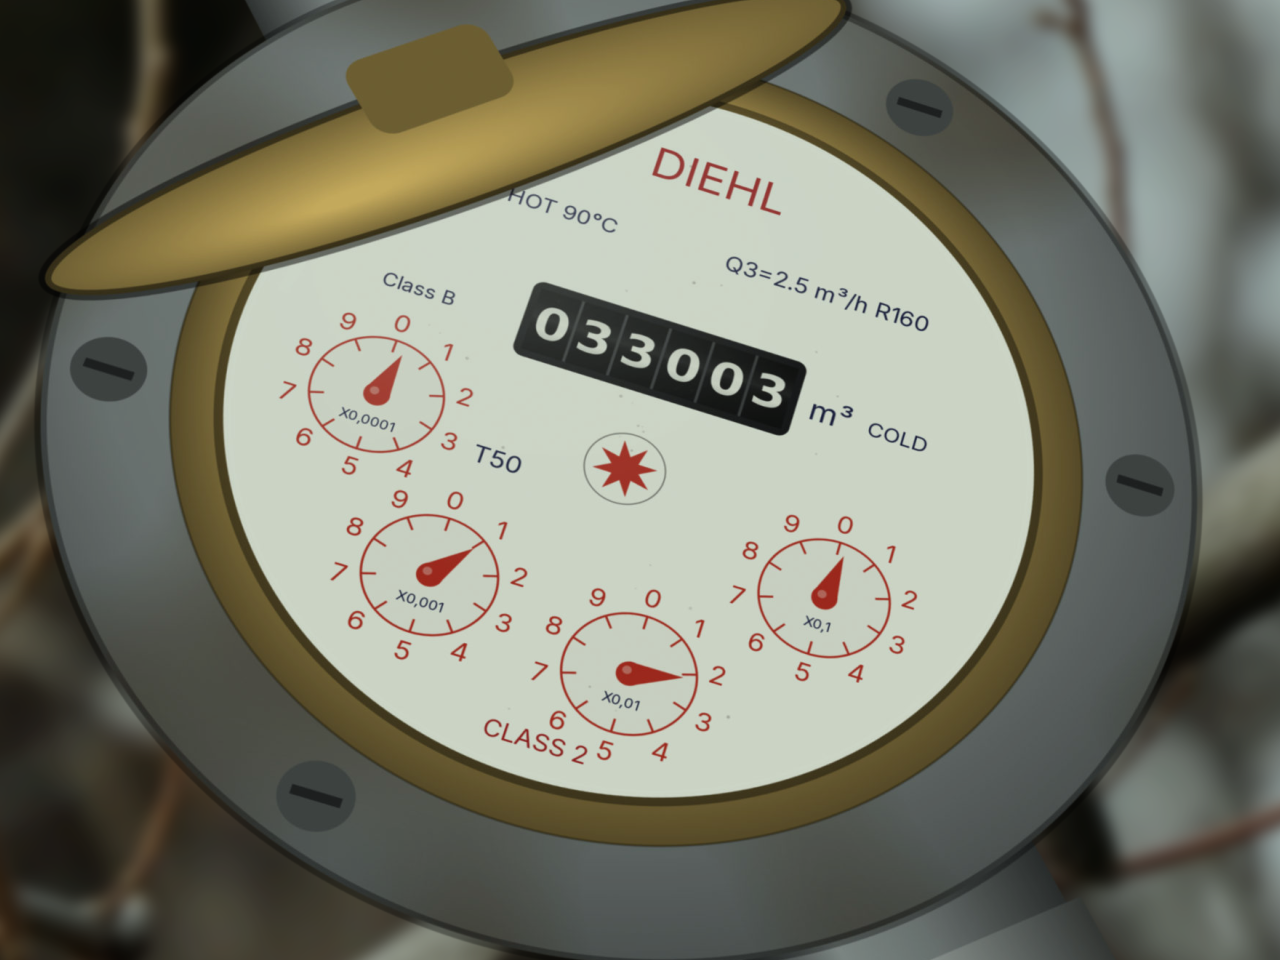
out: 33003.0210 m³
